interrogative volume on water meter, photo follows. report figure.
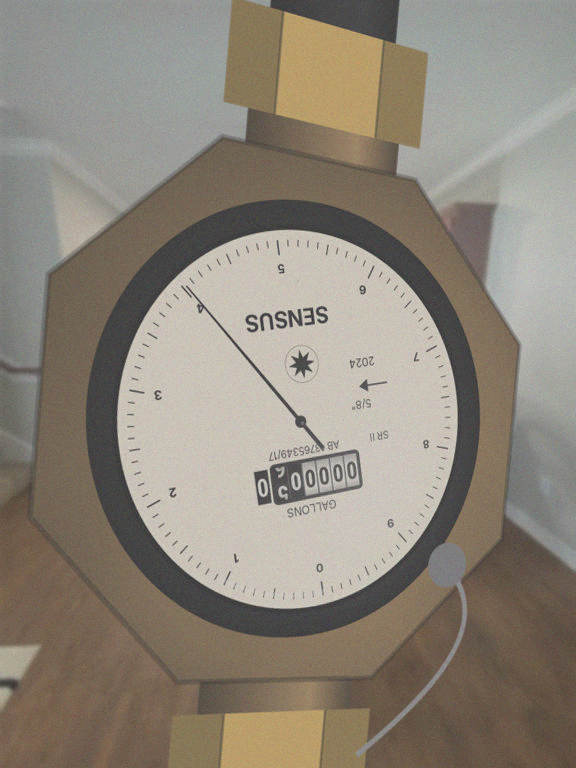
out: 54.0 gal
